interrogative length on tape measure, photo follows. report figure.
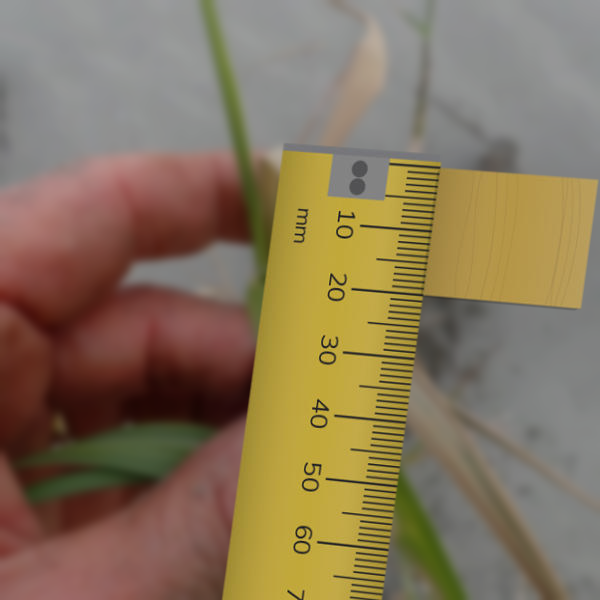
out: 20 mm
